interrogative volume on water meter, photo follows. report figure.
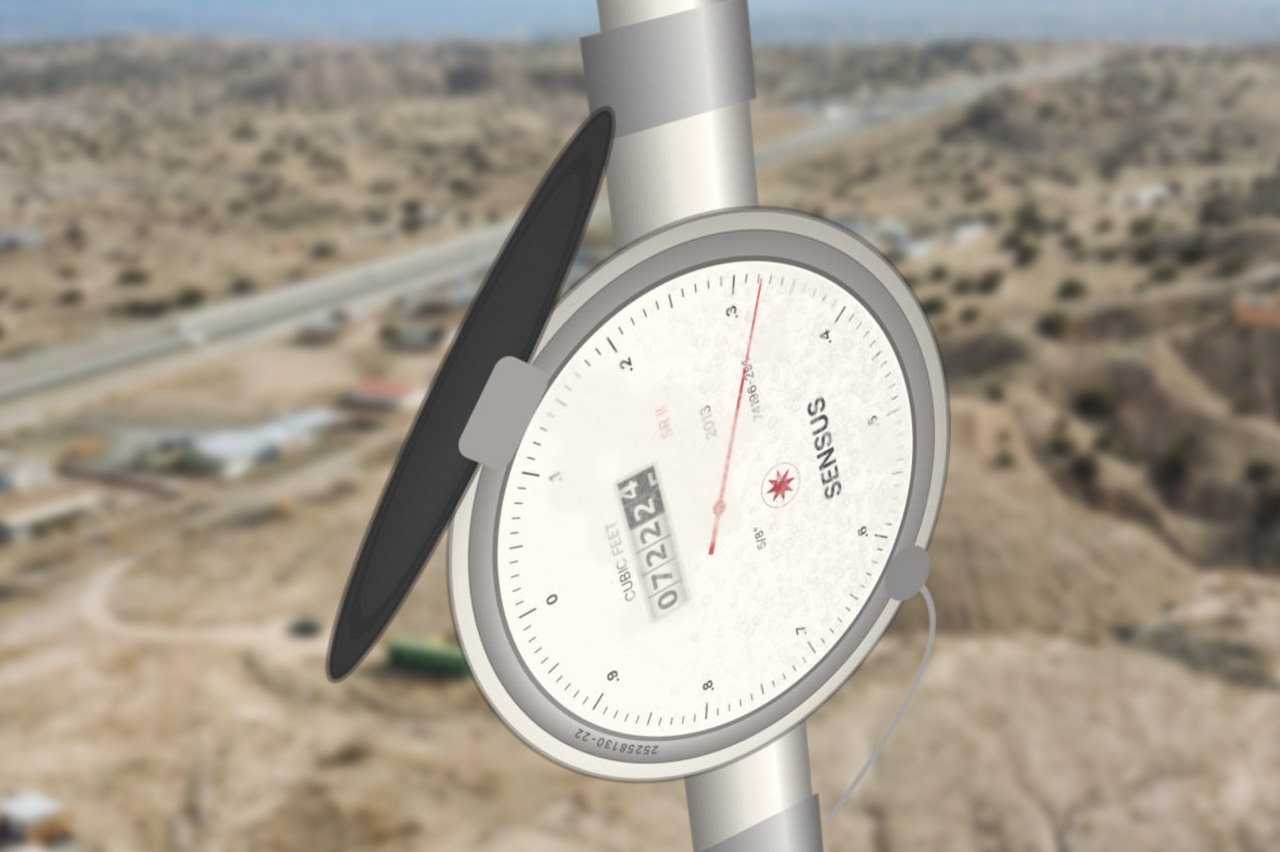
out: 72224.32 ft³
